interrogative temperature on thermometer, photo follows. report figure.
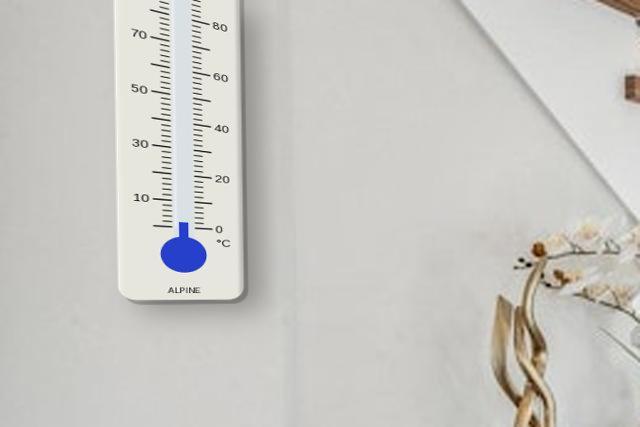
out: 2 °C
